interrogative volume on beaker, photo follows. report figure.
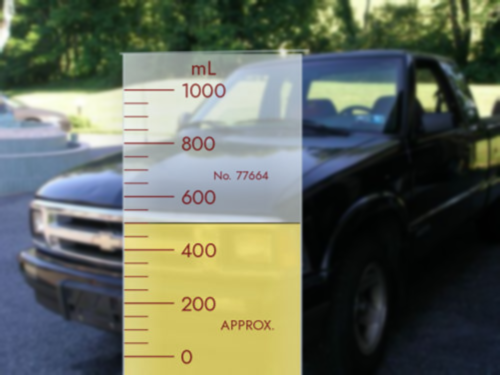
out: 500 mL
